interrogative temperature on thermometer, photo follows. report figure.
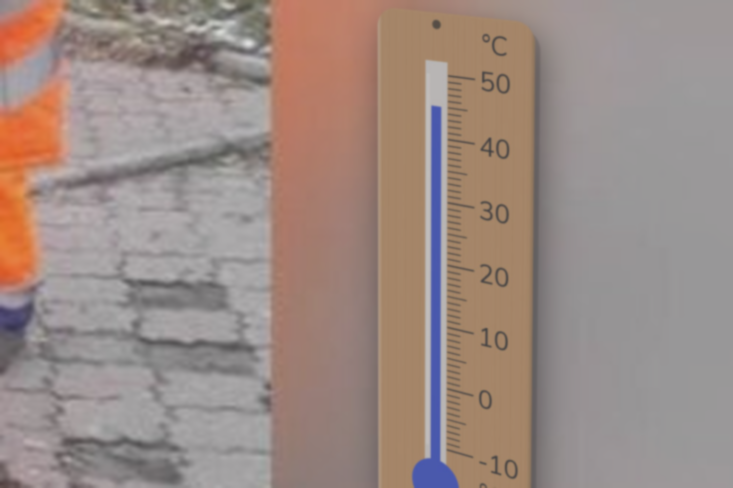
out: 45 °C
